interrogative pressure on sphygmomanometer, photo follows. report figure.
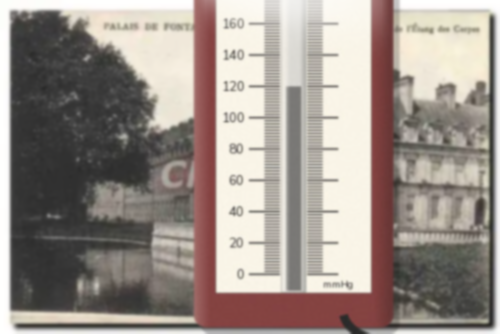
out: 120 mmHg
